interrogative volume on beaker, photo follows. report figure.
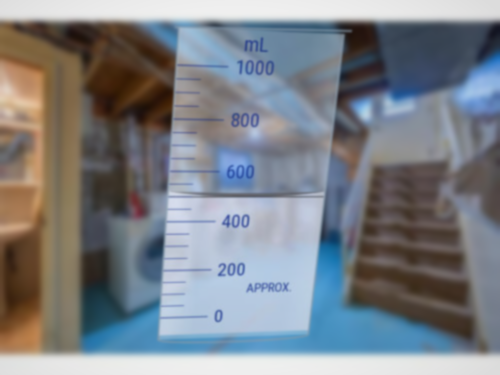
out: 500 mL
